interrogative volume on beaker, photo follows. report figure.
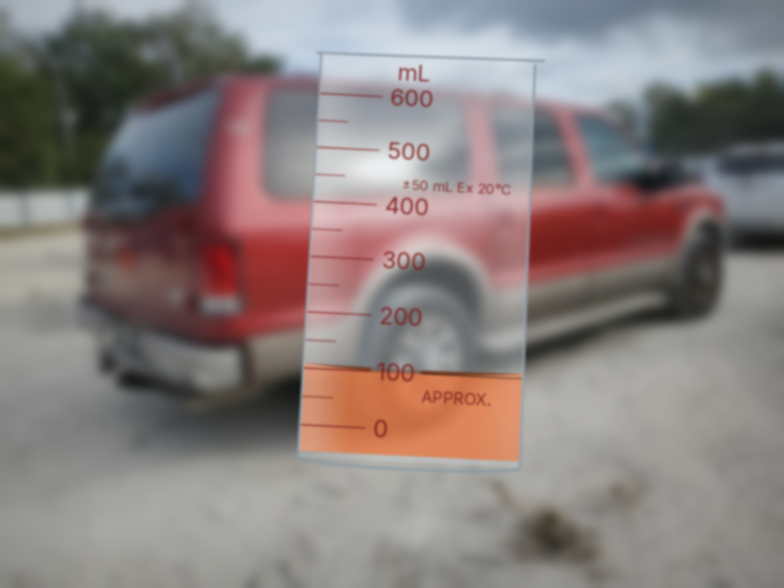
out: 100 mL
